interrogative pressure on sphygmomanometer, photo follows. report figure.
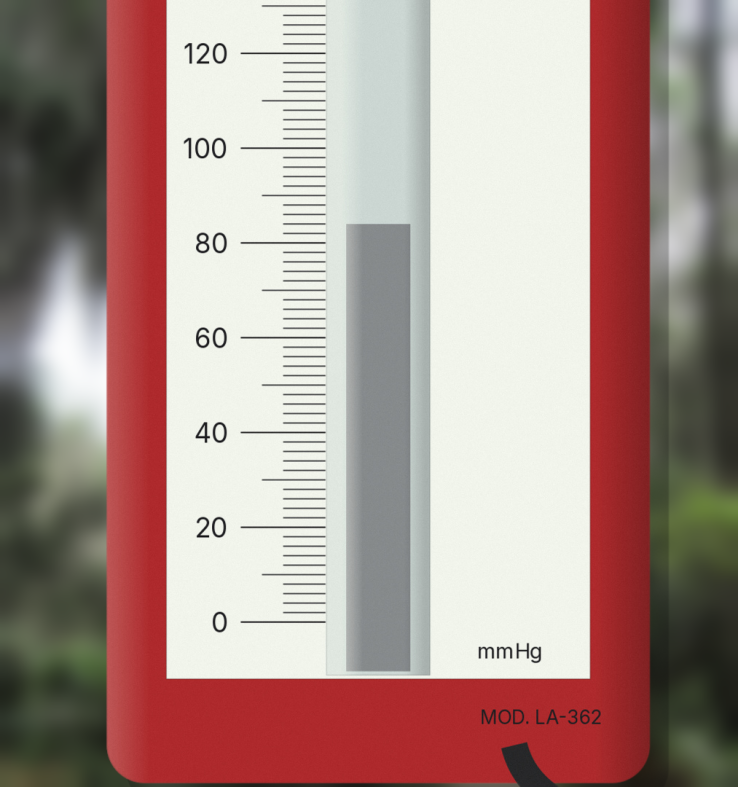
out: 84 mmHg
